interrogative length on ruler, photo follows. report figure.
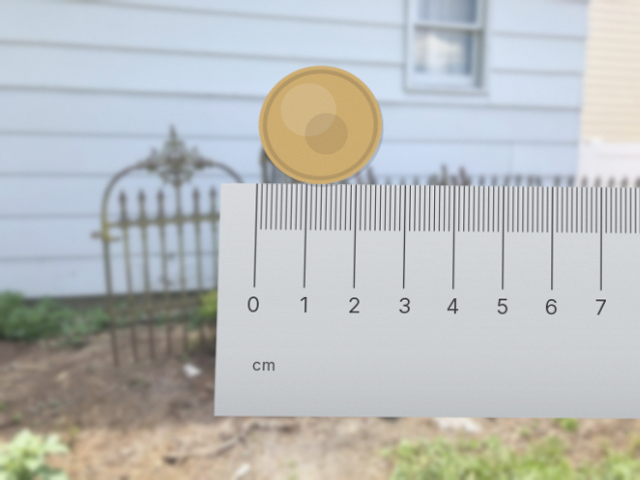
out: 2.5 cm
